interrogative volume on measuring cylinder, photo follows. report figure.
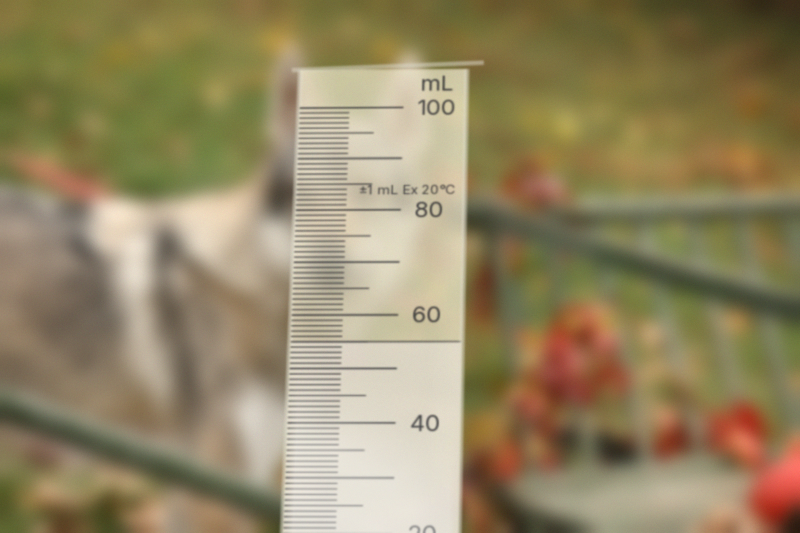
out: 55 mL
